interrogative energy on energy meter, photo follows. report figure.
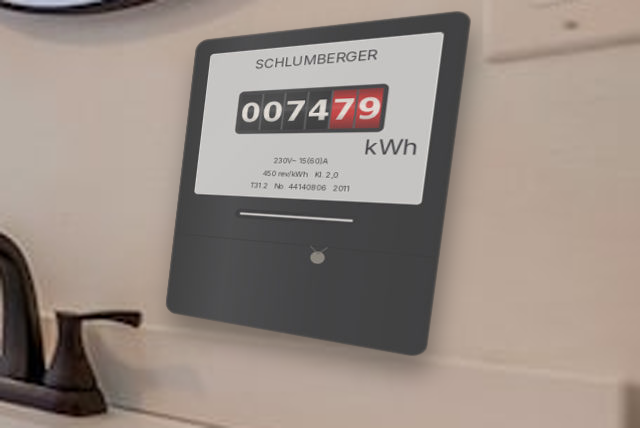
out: 74.79 kWh
